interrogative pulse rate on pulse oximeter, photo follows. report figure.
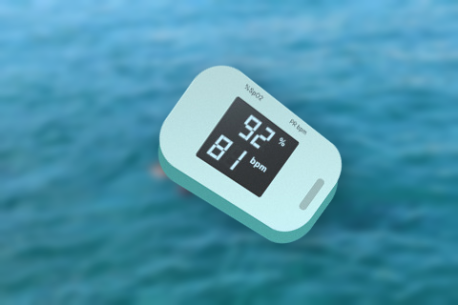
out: 81 bpm
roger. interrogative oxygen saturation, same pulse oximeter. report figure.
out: 92 %
